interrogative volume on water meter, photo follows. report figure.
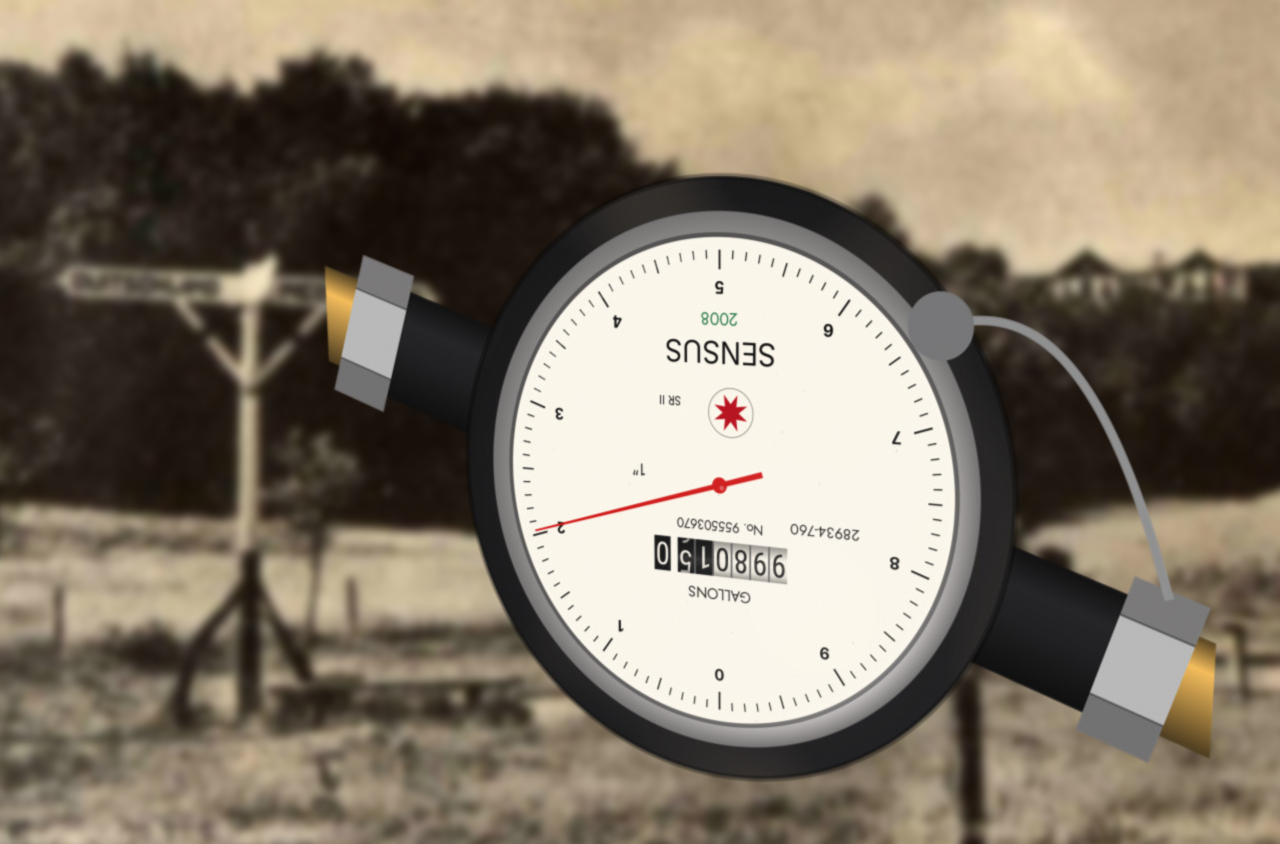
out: 9980152.0 gal
